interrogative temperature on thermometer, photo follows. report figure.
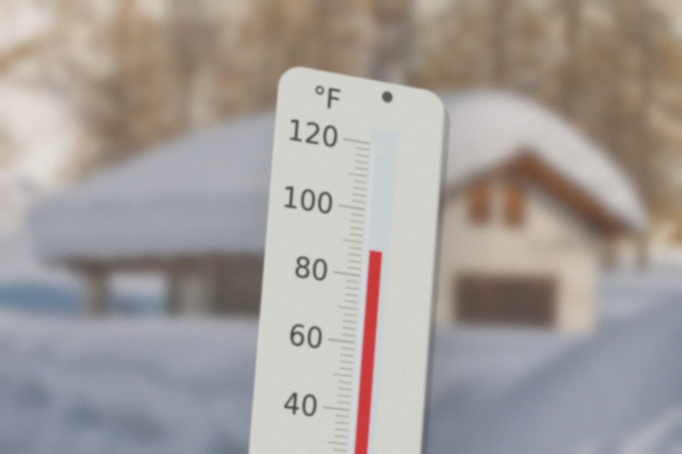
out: 88 °F
